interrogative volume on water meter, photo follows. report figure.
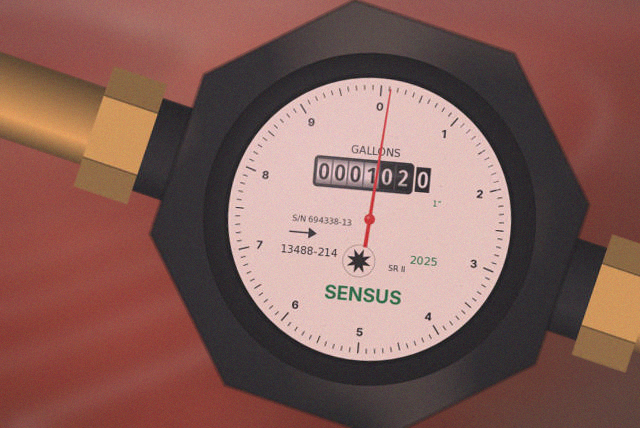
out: 1020.1 gal
